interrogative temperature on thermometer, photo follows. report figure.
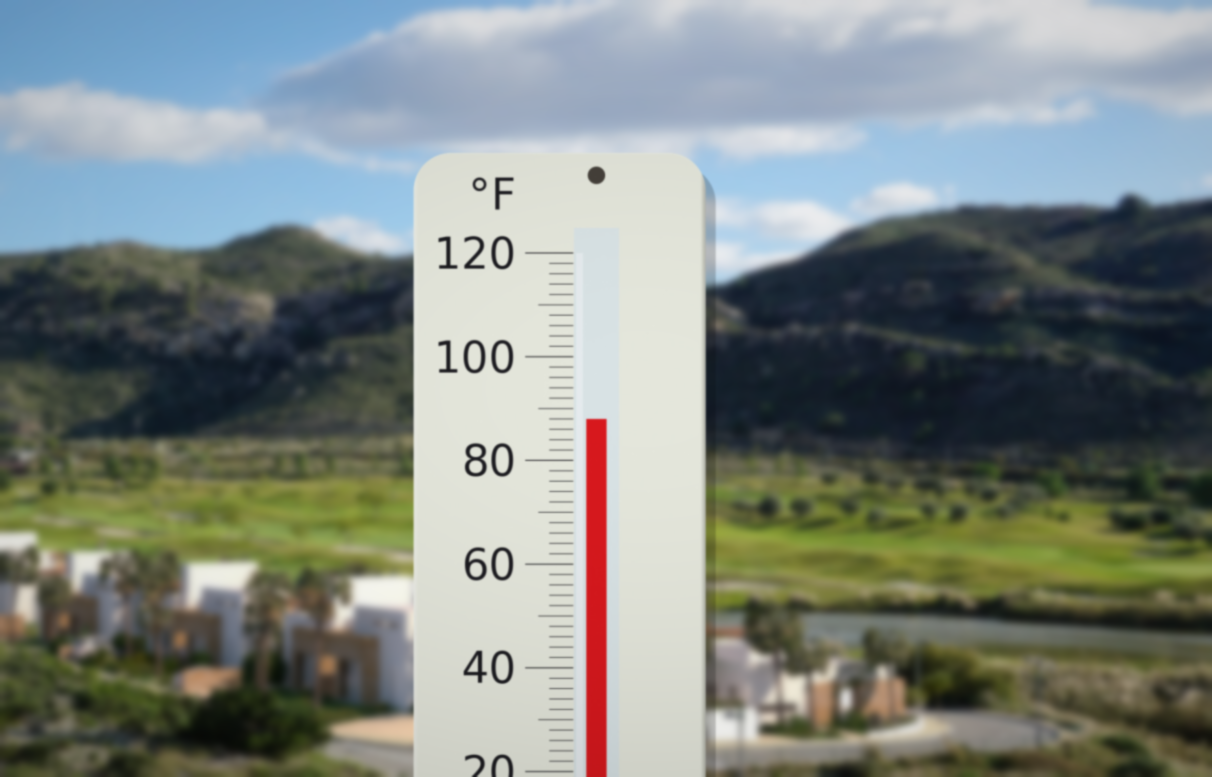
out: 88 °F
